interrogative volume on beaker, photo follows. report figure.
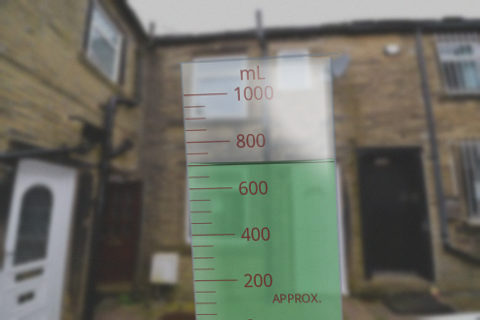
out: 700 mL
